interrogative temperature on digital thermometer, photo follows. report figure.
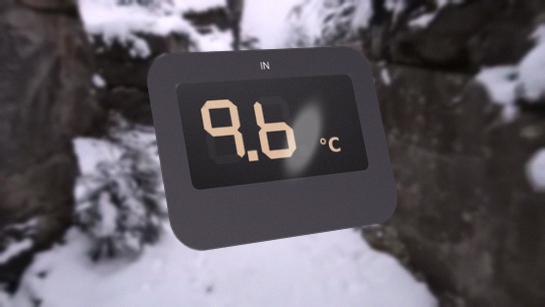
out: 9.6 °C
